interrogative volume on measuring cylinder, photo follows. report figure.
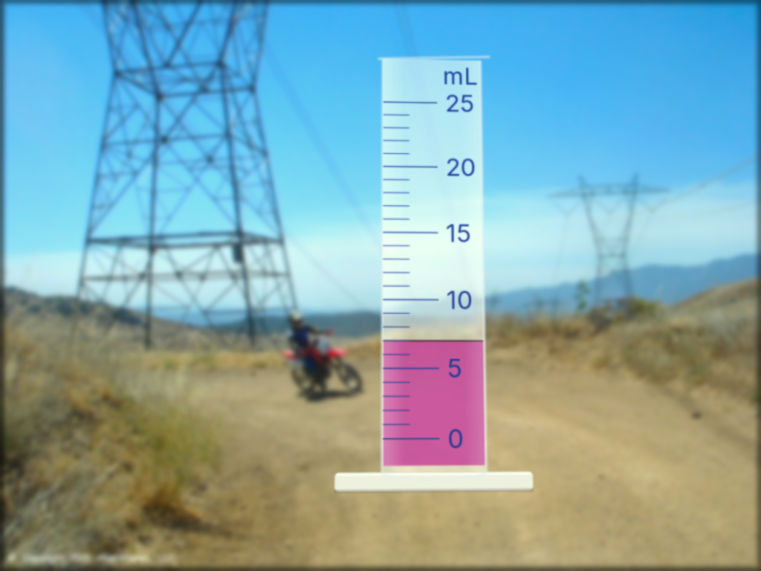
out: 7 mL
